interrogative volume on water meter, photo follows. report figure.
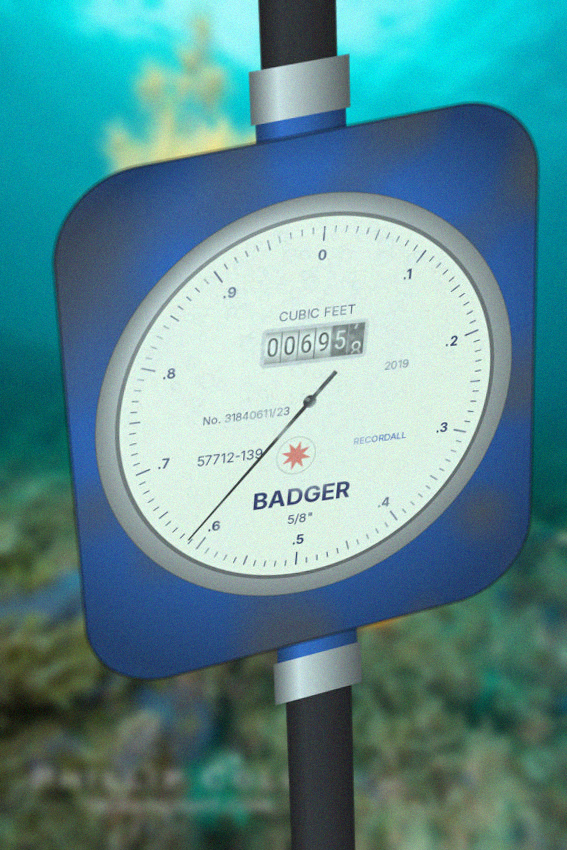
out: 6957.61 ft³
